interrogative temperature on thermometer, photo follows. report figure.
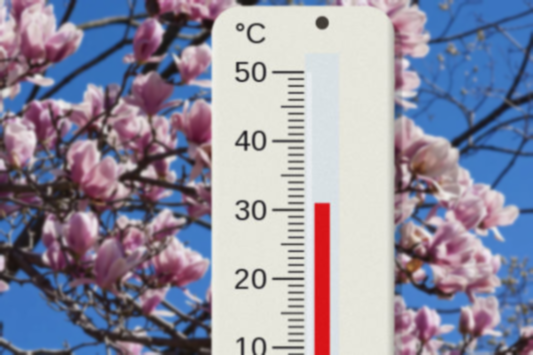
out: 31 °C
